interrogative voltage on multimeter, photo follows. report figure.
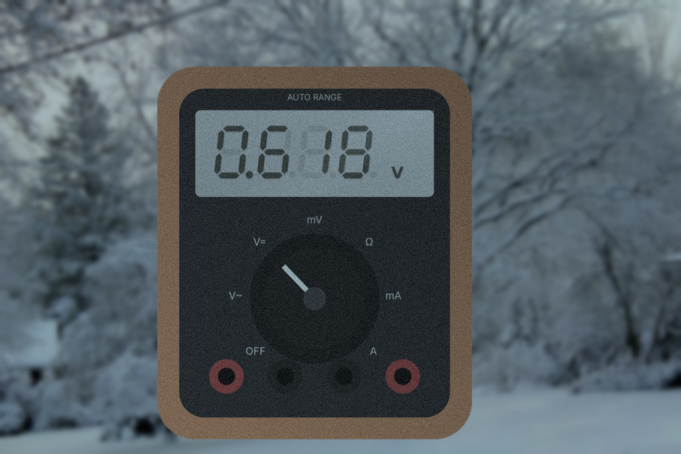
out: 0.618 V
